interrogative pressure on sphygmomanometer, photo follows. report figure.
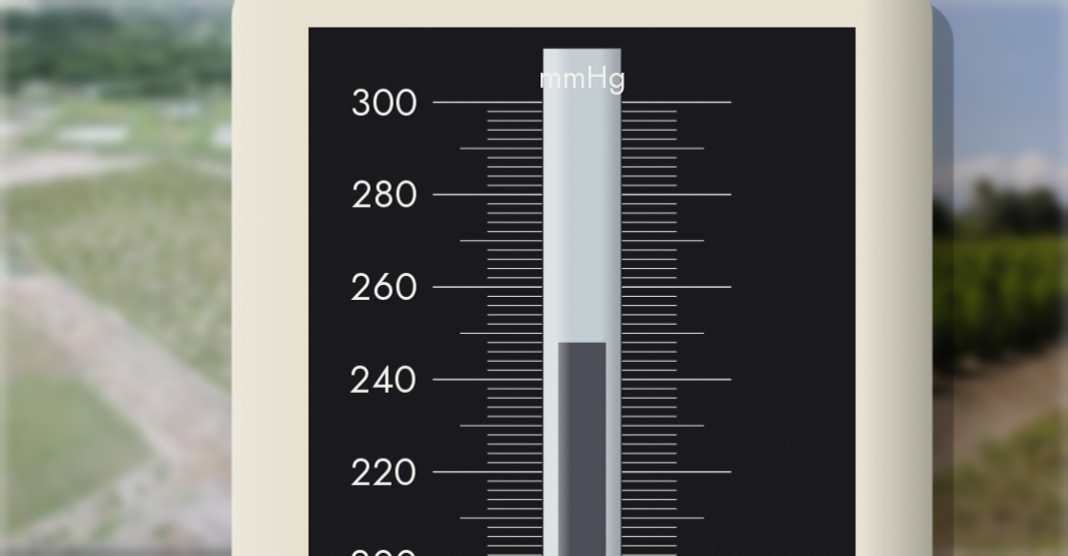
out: 248 mmHg
